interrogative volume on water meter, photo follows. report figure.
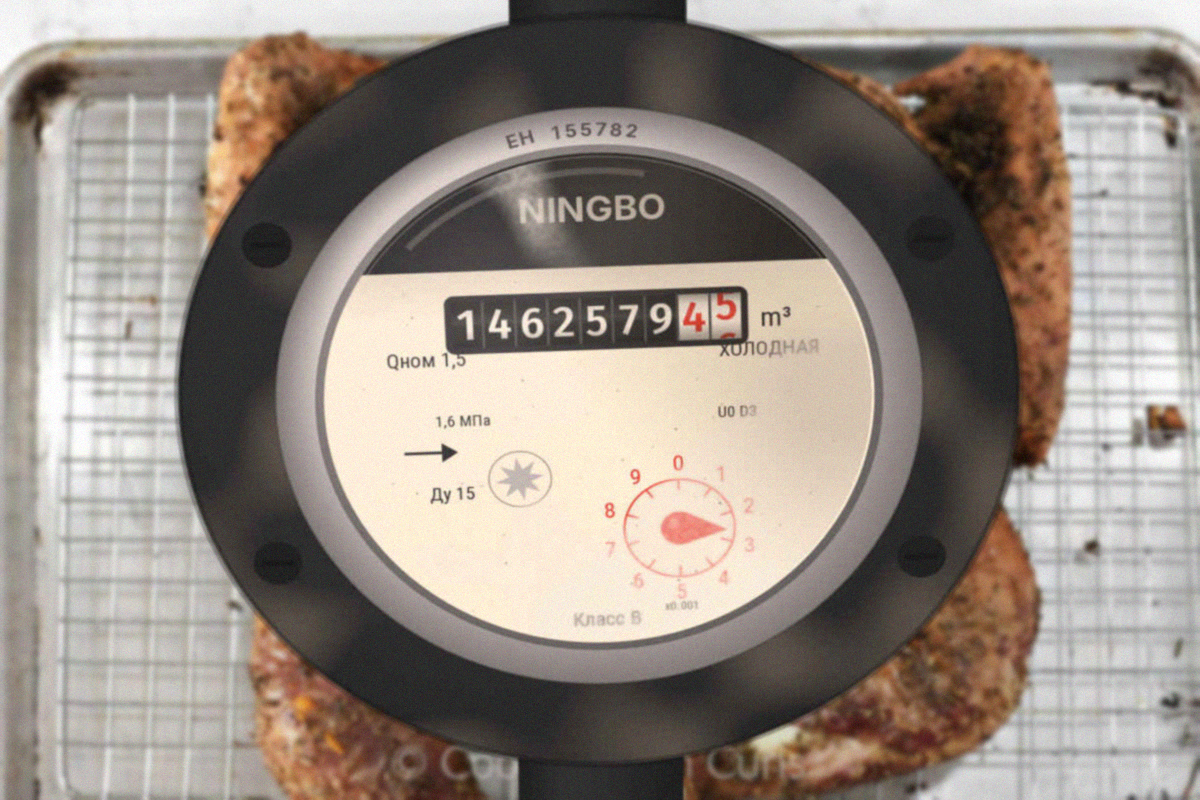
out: 1462579.452 m³
